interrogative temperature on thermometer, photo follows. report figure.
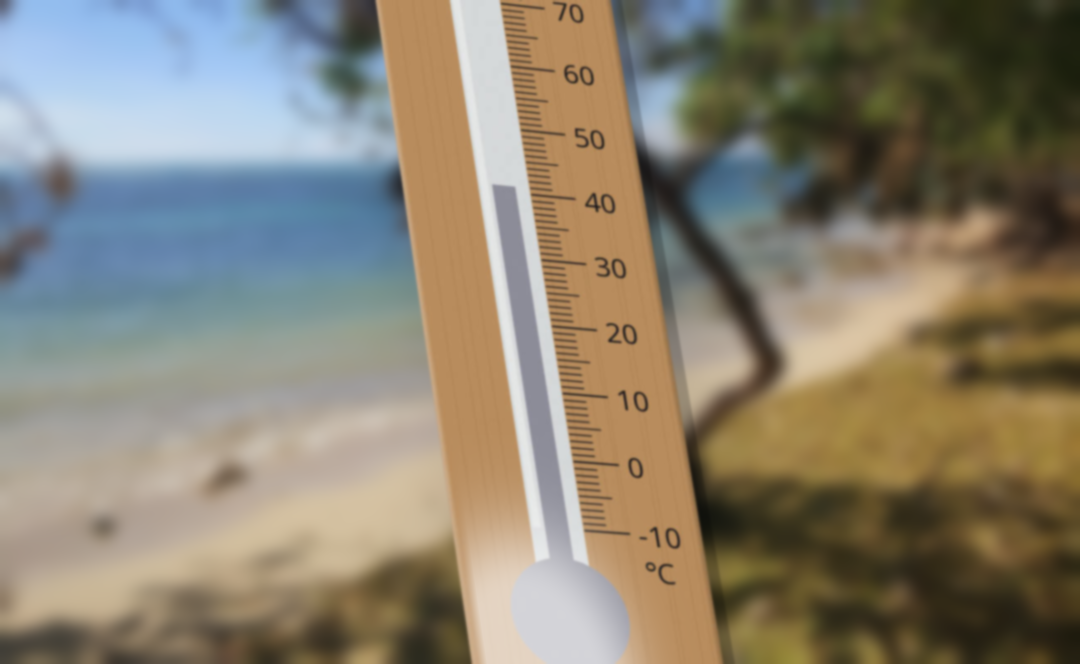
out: 41 °C
